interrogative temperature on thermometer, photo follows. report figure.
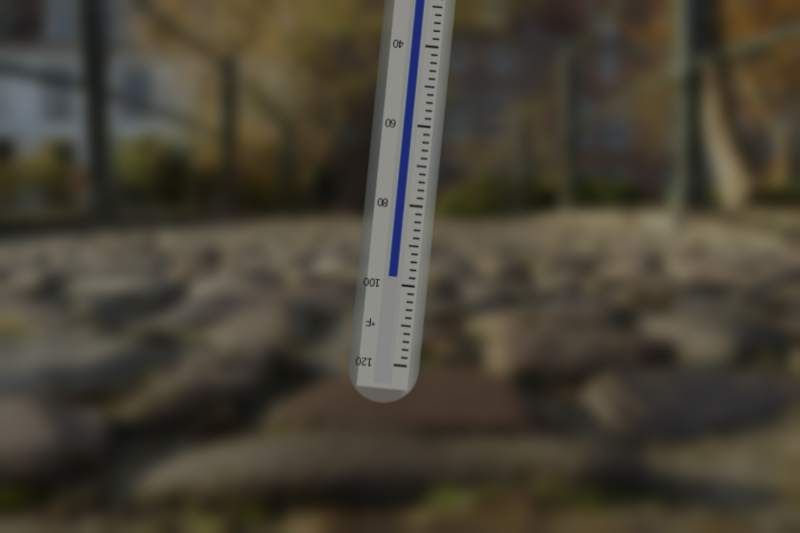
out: 98 °F
